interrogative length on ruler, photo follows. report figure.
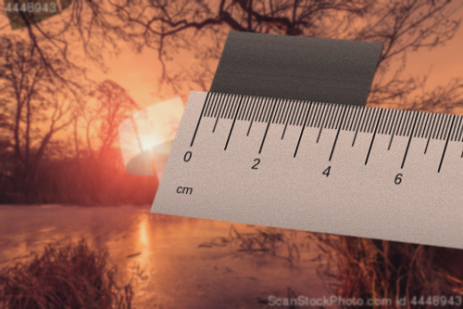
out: 4.5 cm
